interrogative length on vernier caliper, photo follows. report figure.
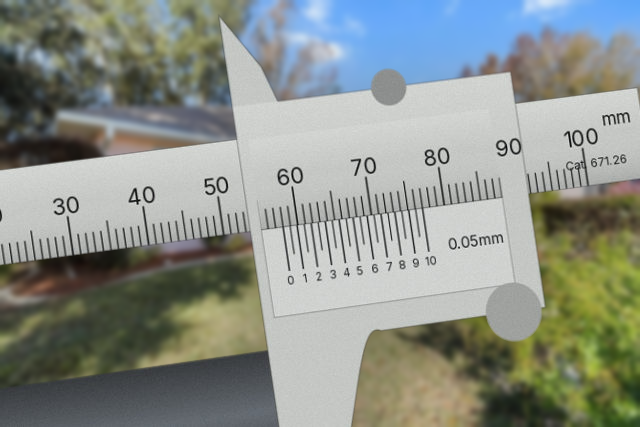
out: 58.0 mm
